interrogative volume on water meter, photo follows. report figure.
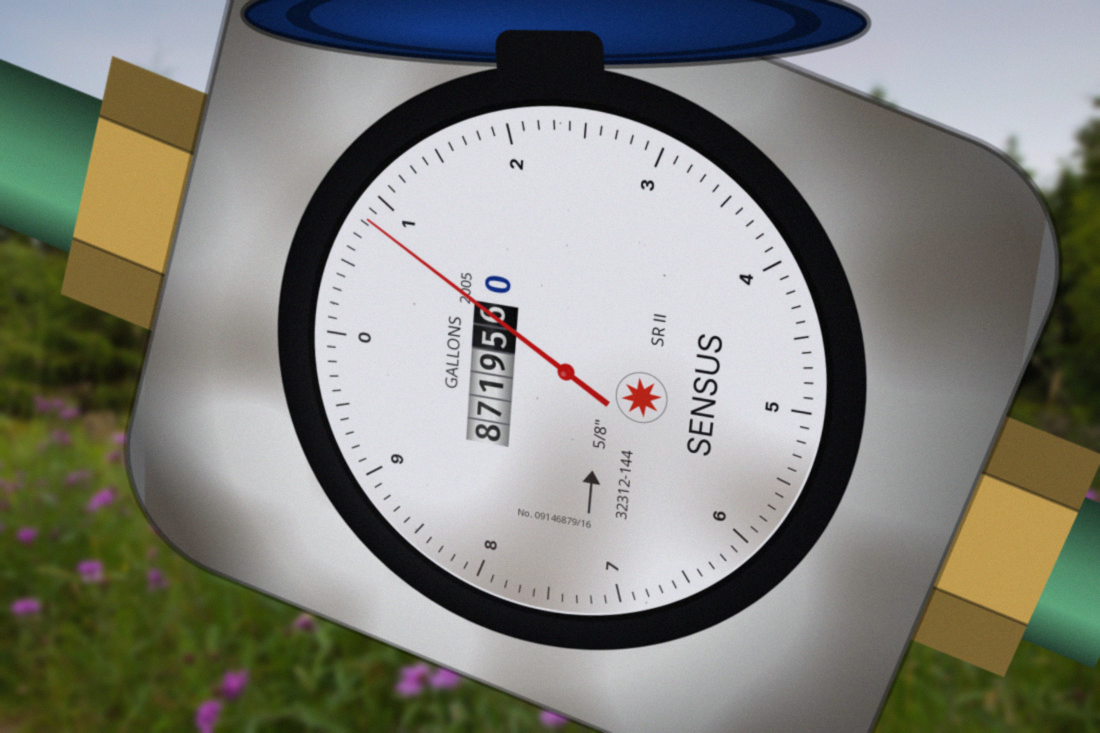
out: 8719560.8 gal
